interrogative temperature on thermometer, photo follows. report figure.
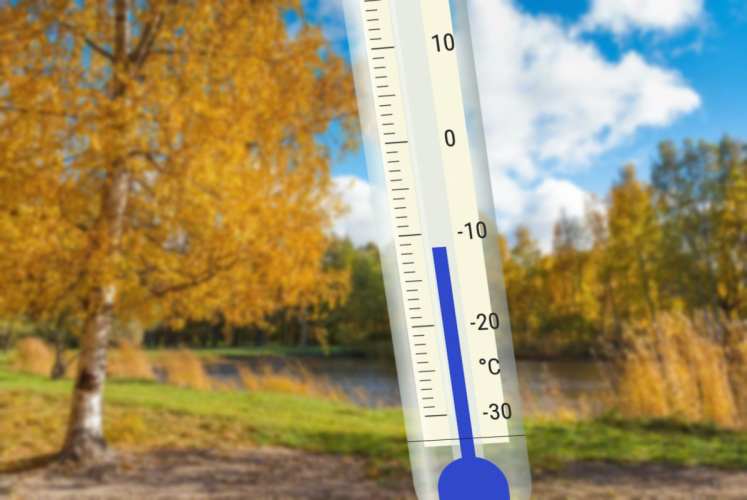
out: -11.5 °C
